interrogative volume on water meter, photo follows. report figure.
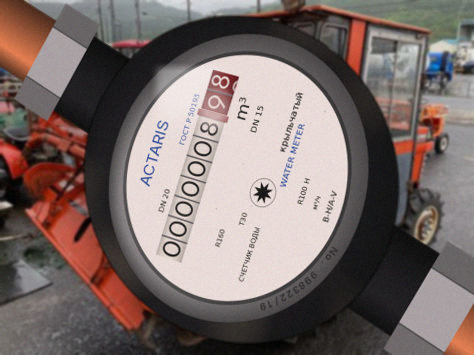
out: 8.98 m³
